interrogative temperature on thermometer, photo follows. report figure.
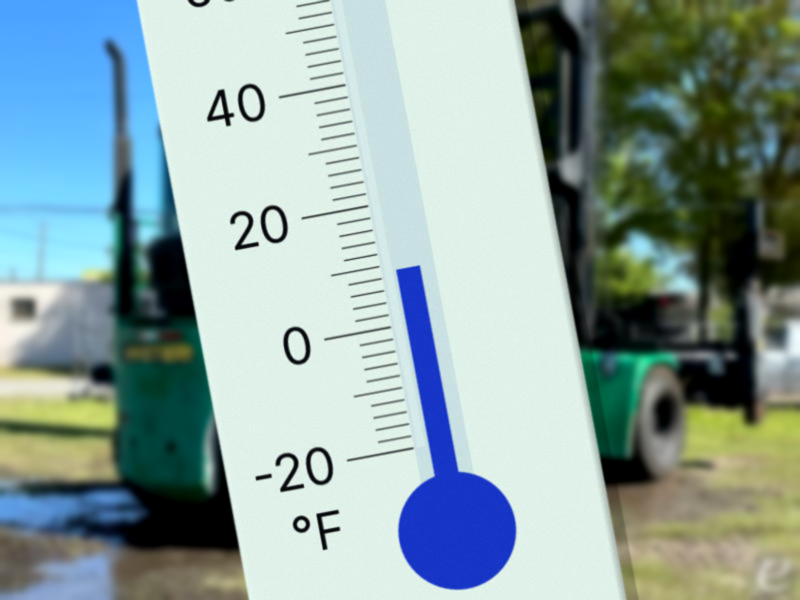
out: 9 °F
